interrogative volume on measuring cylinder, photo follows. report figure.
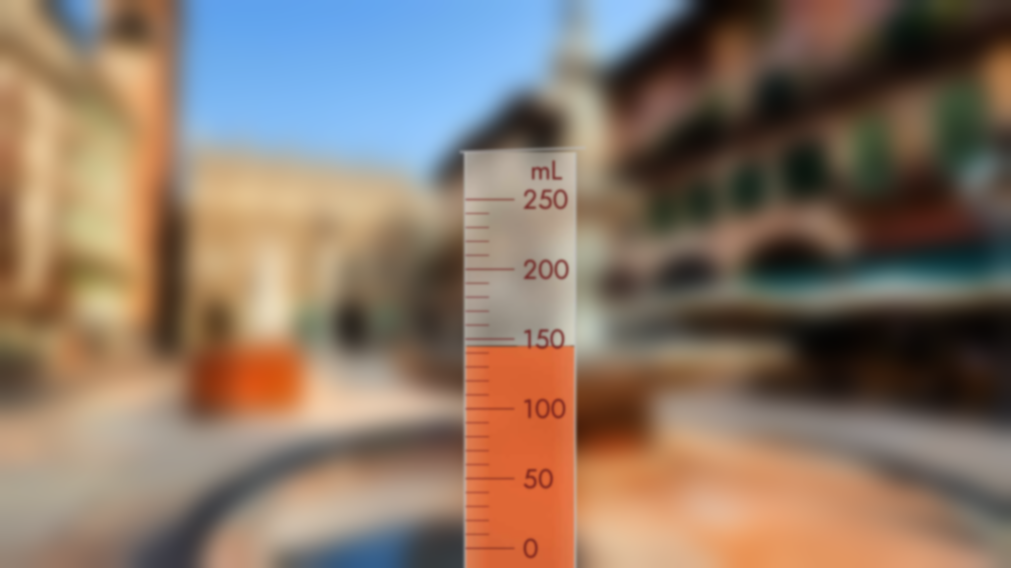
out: 145 mL
